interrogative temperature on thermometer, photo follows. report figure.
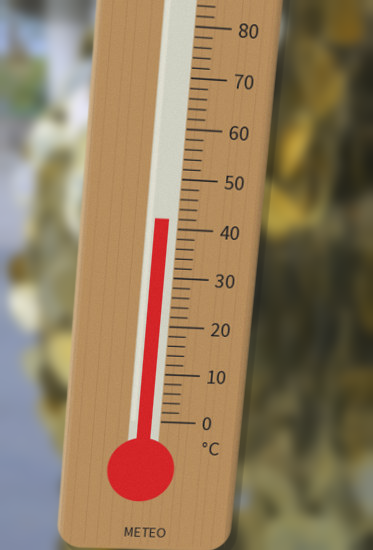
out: 42 °C
